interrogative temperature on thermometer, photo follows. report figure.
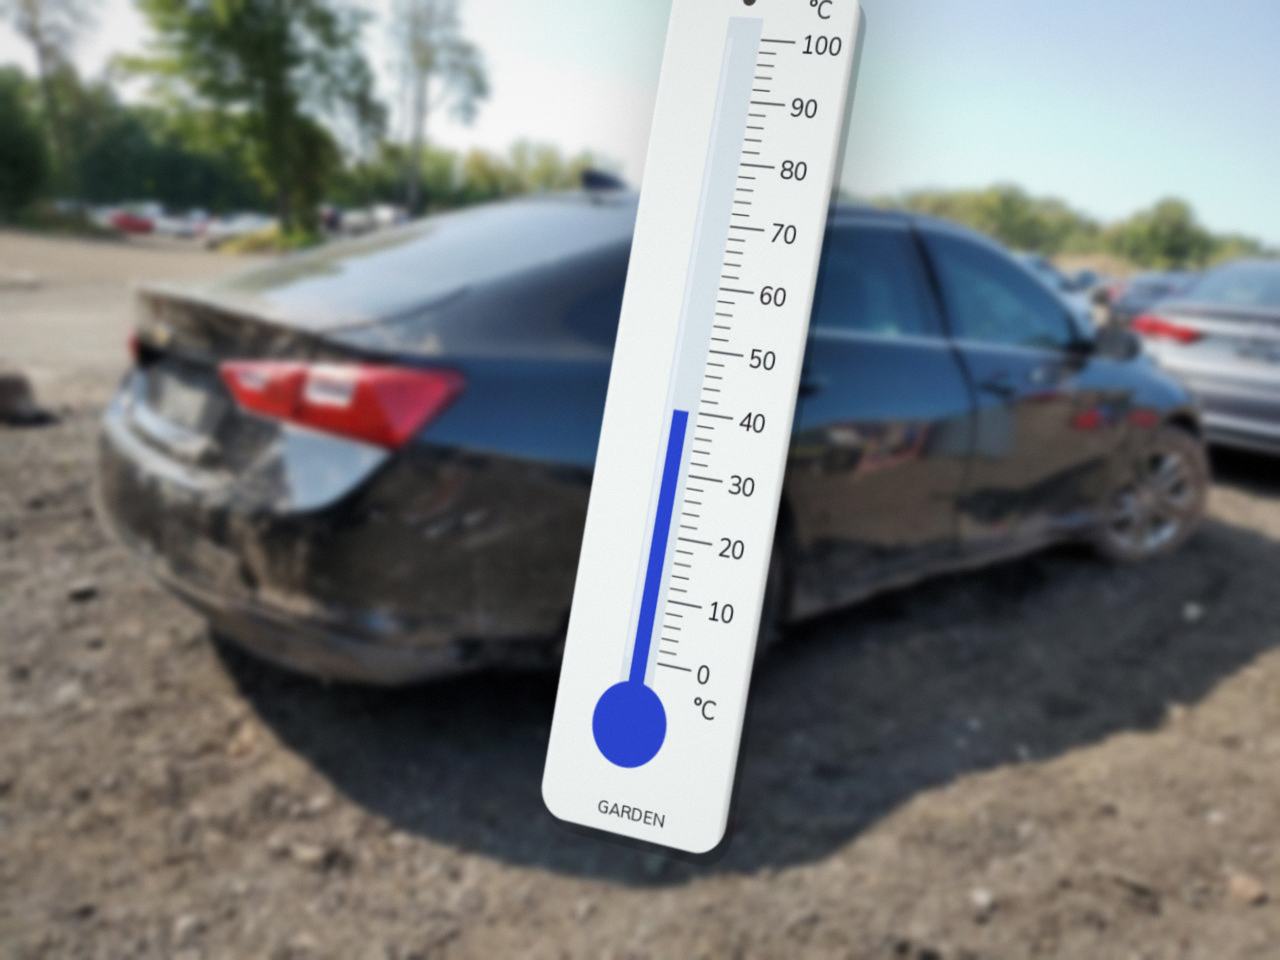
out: 40 °C
